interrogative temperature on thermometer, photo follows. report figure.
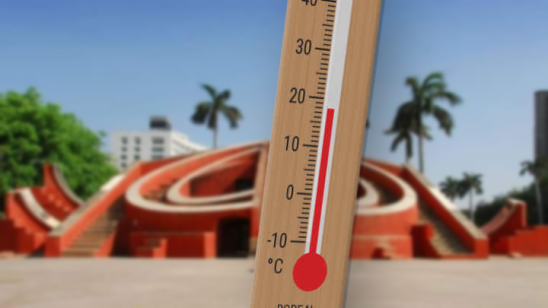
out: 18 °C
